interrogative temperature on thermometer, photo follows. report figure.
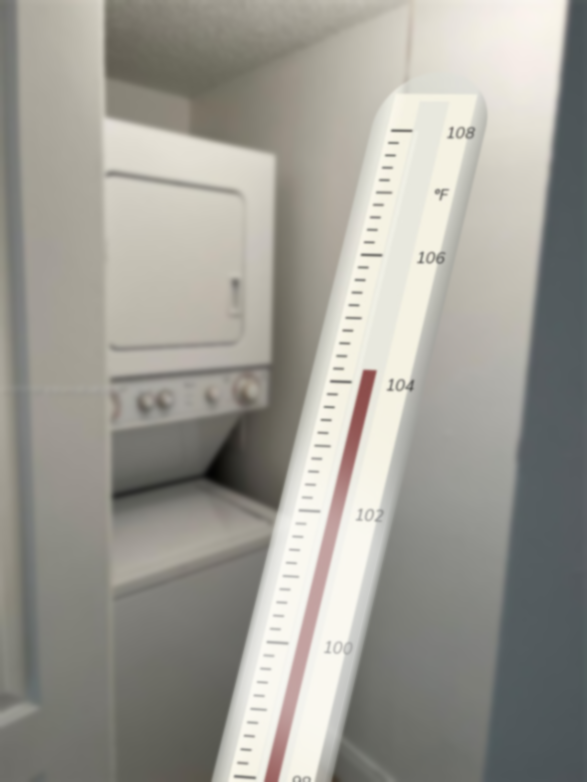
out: 104.2 °F
